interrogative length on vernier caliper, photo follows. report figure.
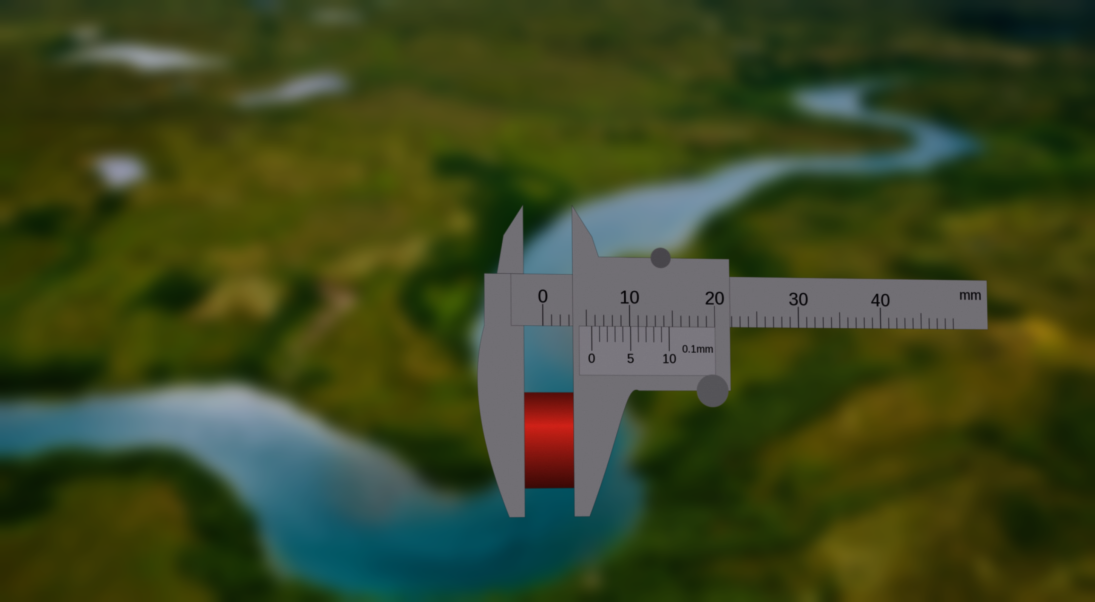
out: 5.6 mm
